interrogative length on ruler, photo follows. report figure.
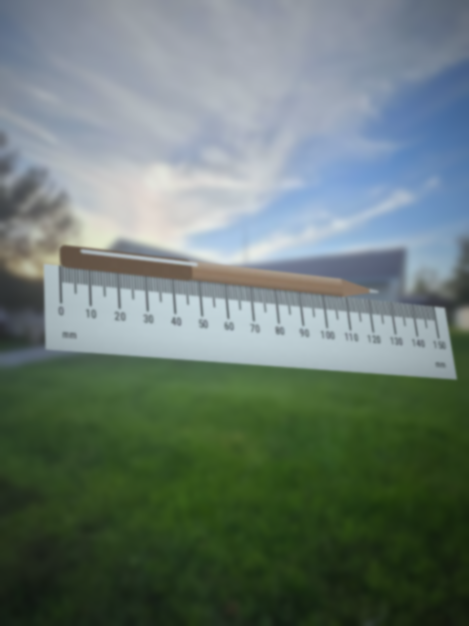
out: 125 mm
